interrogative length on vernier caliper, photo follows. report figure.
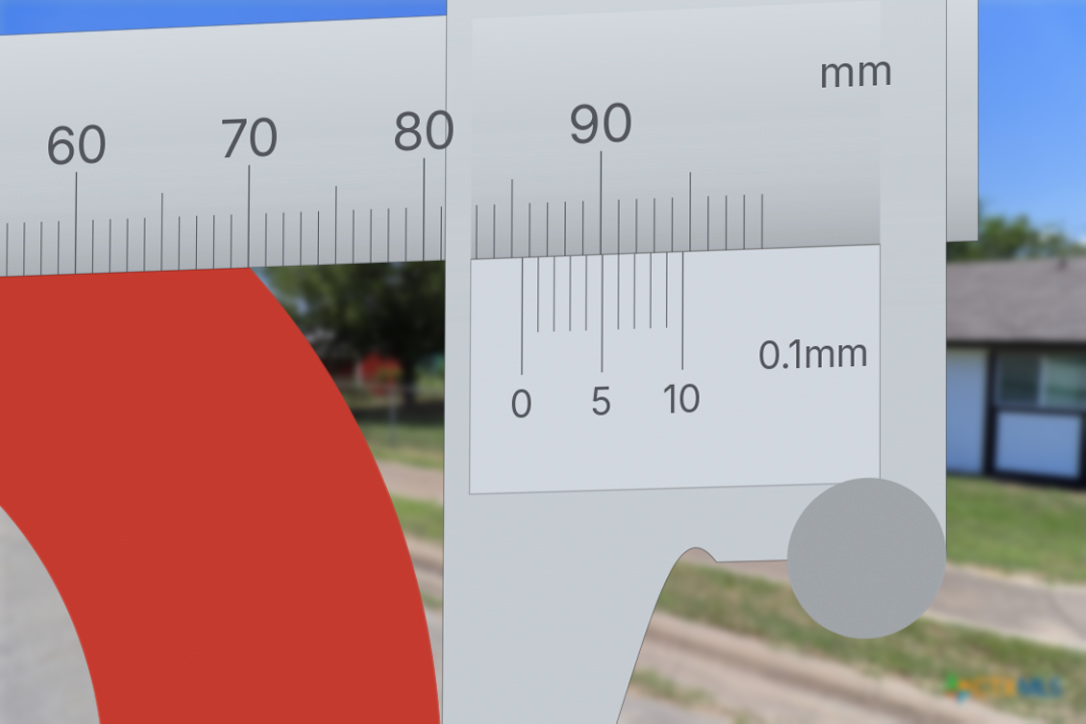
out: 85.6 mm
